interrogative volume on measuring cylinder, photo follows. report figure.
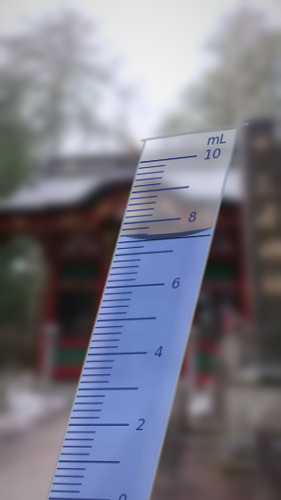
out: 7.4 mL
